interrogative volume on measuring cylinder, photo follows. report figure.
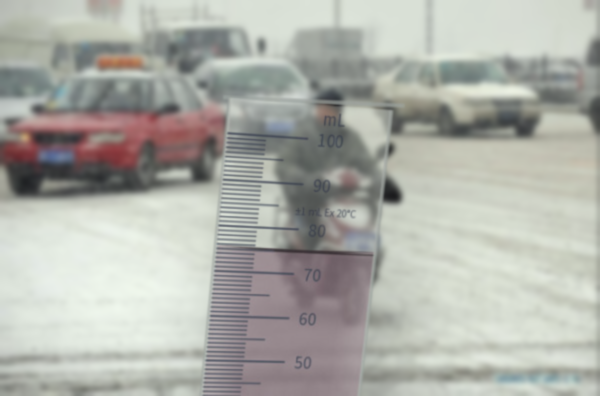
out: 75 mL
